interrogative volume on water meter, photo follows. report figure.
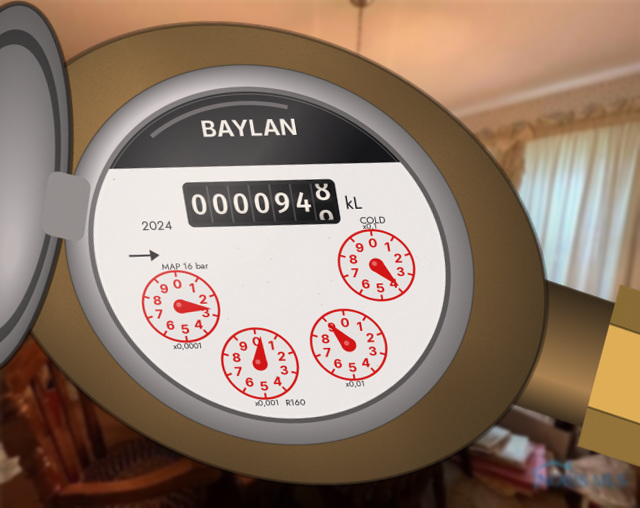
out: 948.3902 kL
